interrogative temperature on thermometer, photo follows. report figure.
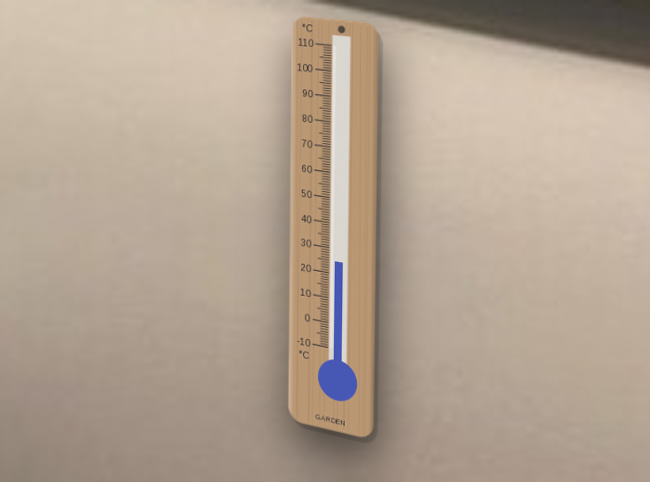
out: 25 °C
